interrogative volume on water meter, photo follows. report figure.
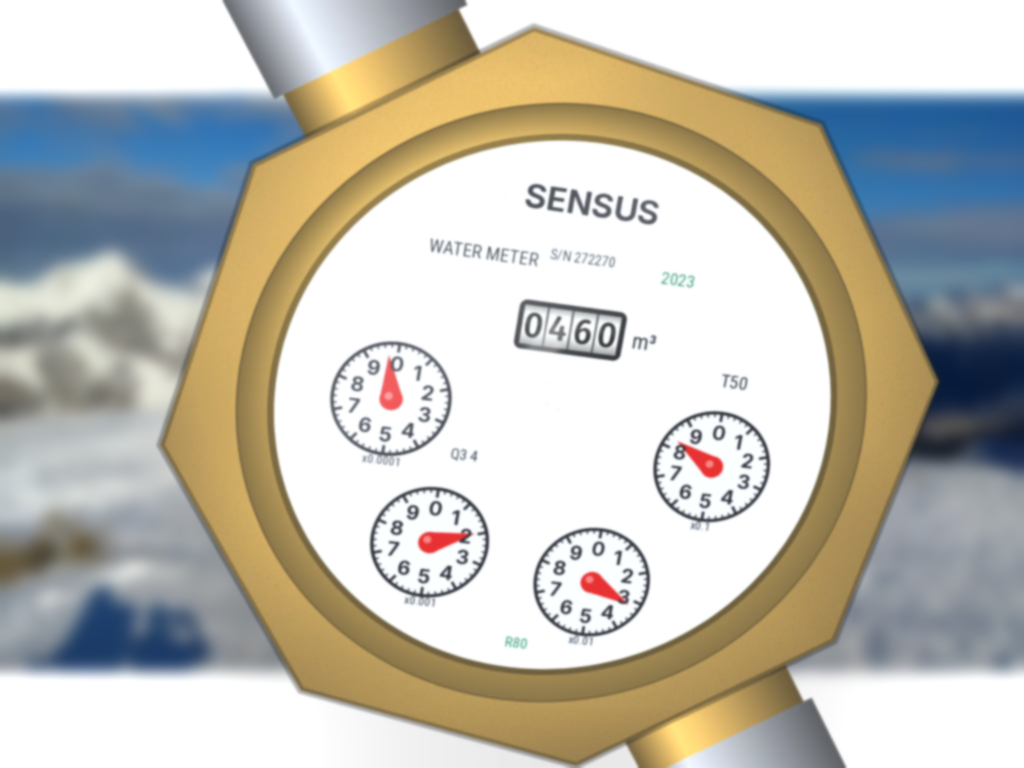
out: 460.8319 m³
